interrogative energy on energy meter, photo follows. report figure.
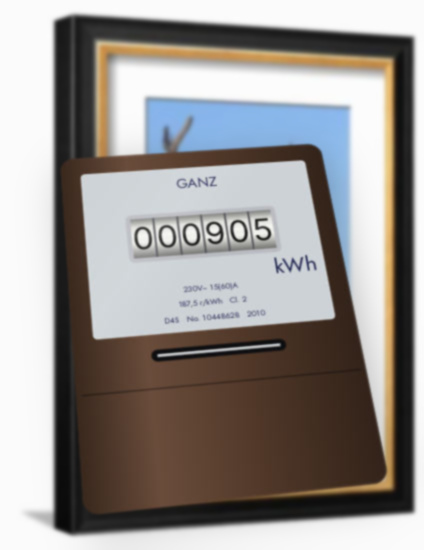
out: 905 kWh
